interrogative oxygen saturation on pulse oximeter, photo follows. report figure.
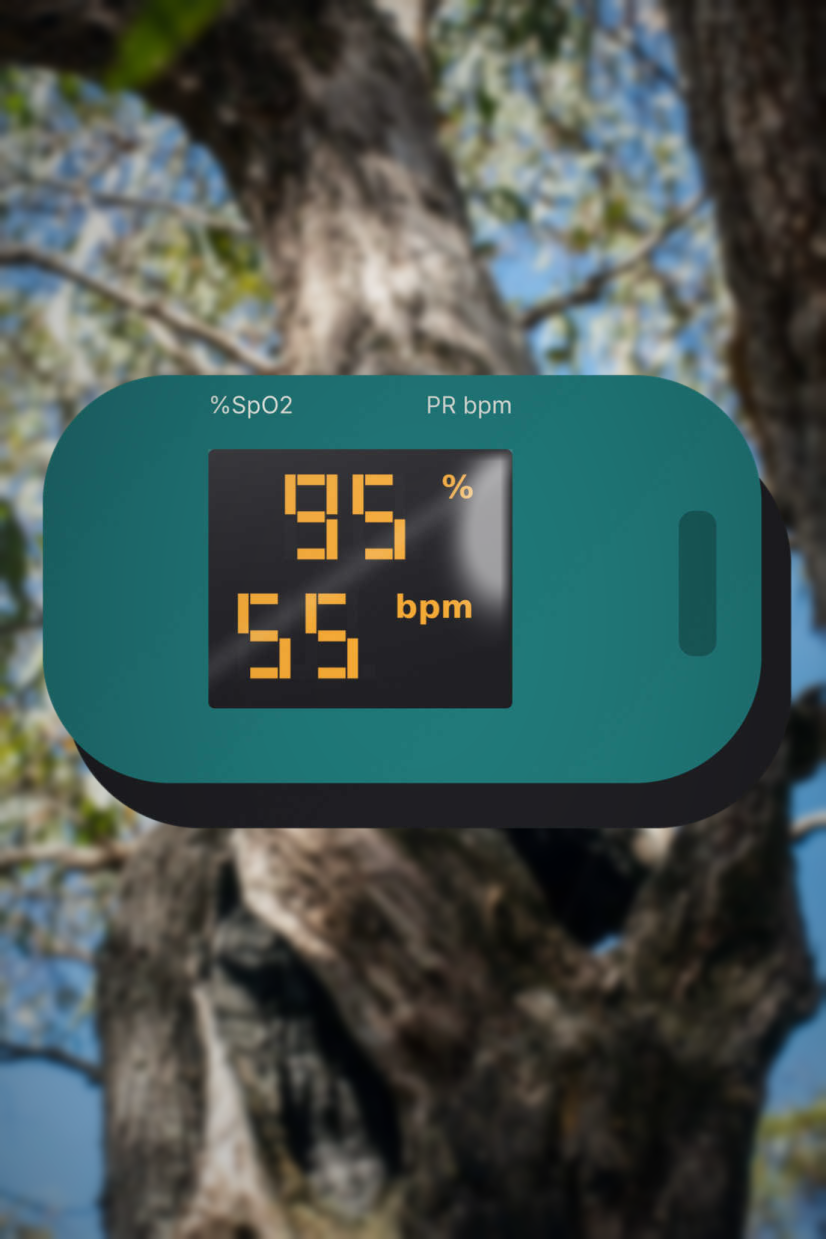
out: 95 %
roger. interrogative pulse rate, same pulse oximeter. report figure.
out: 55 bpm
